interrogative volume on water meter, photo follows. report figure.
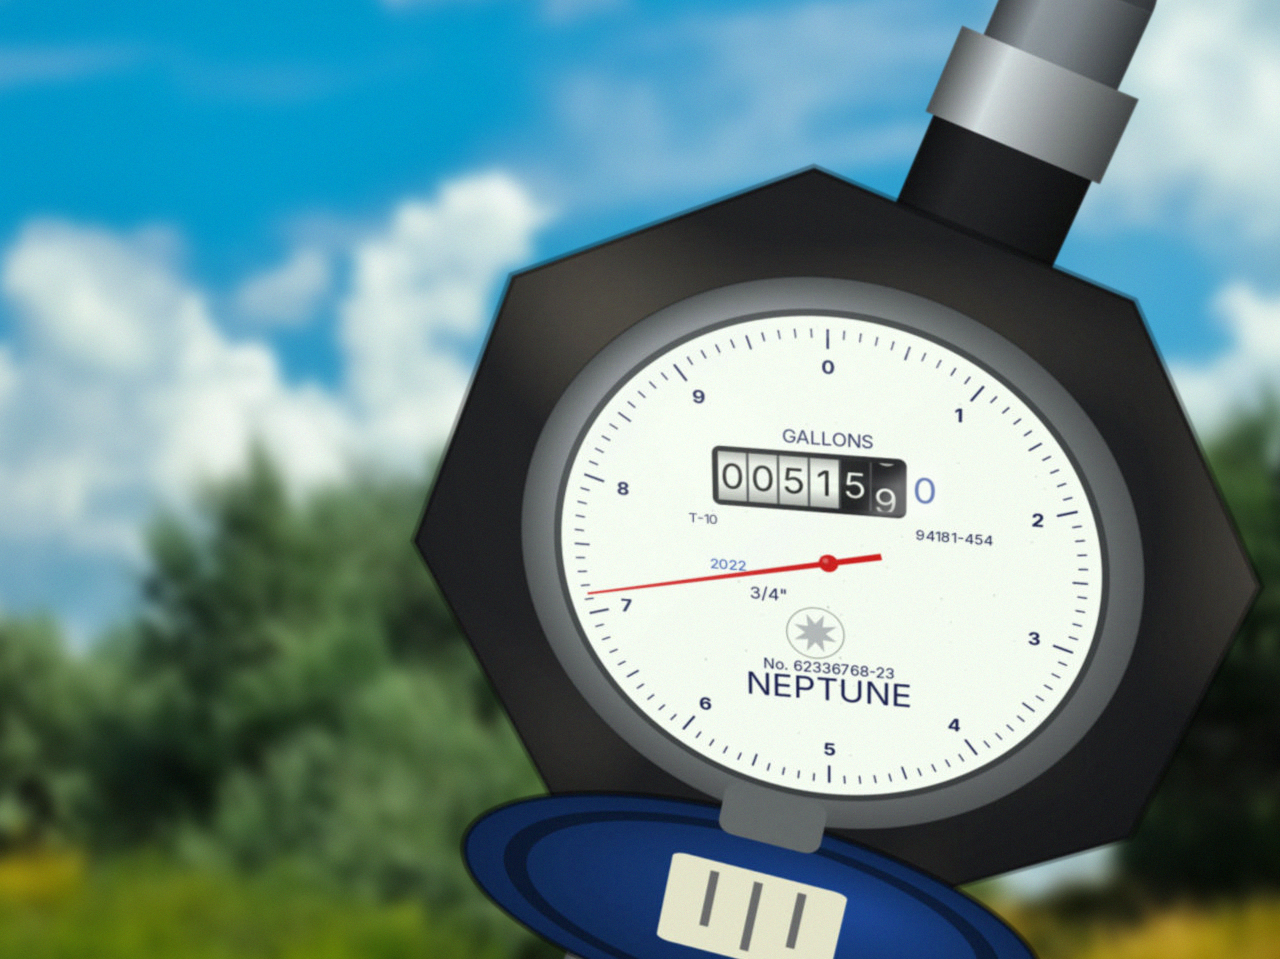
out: 51587.1 gal
